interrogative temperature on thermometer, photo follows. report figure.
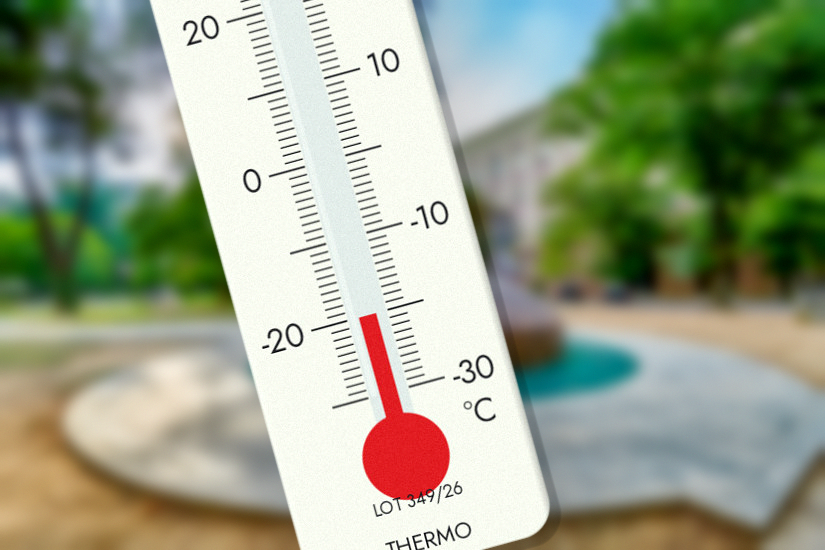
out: -20 °C
